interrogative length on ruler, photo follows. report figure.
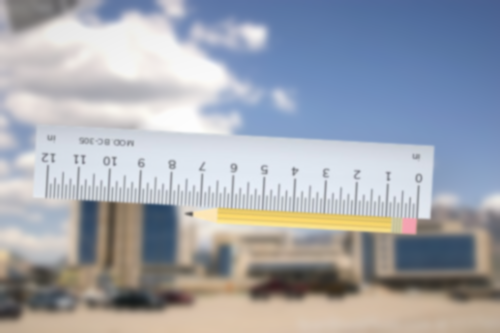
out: 7.5 in
